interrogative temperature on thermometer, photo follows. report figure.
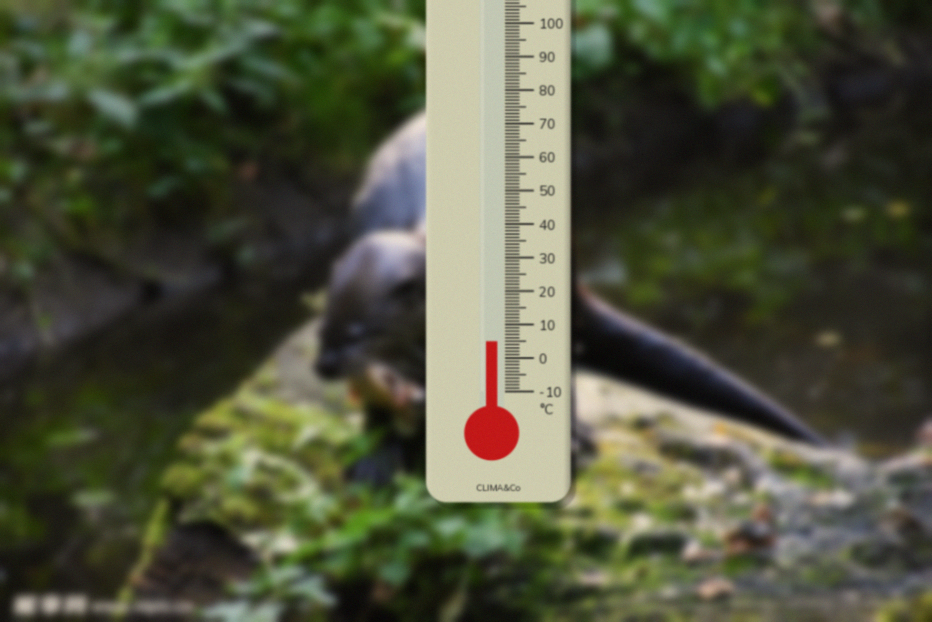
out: 5 °C
